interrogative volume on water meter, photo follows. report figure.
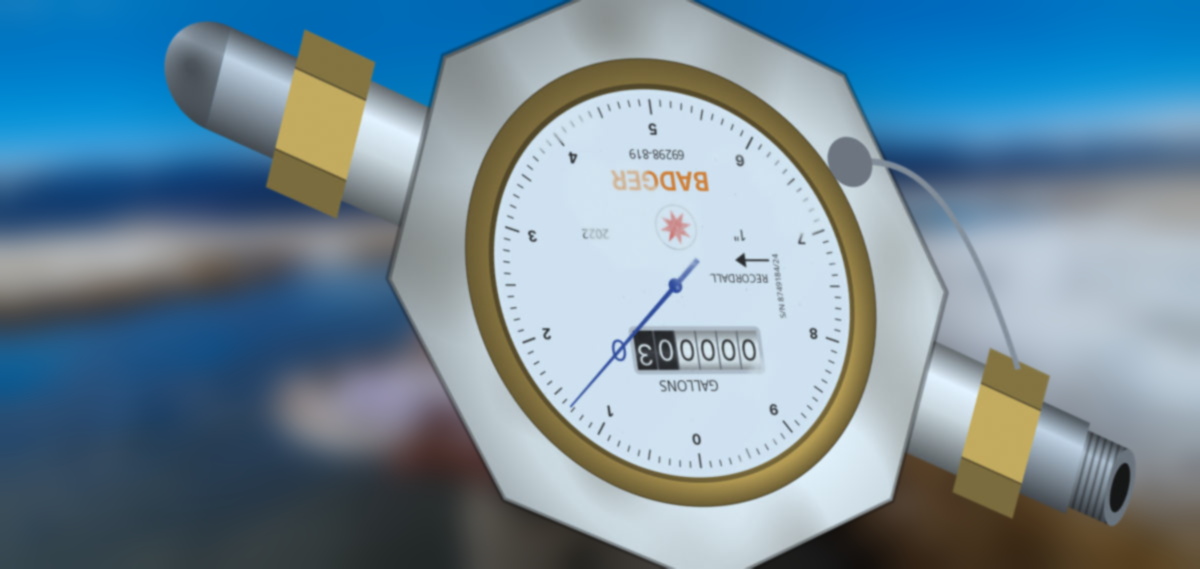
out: 31.3 gal
